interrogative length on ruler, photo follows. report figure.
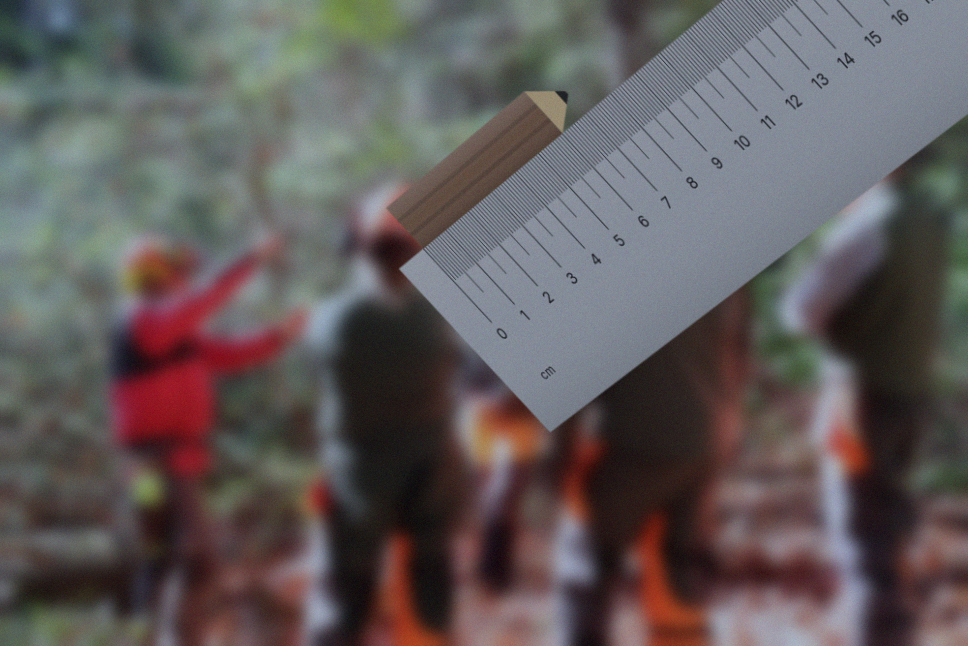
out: 7 cm
